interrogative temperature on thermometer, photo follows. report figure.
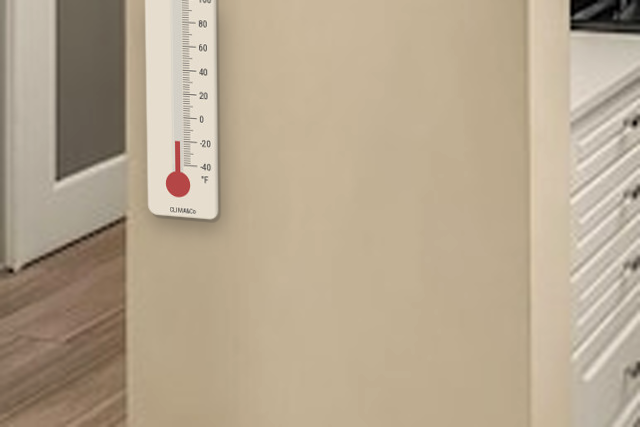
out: -20 °F
